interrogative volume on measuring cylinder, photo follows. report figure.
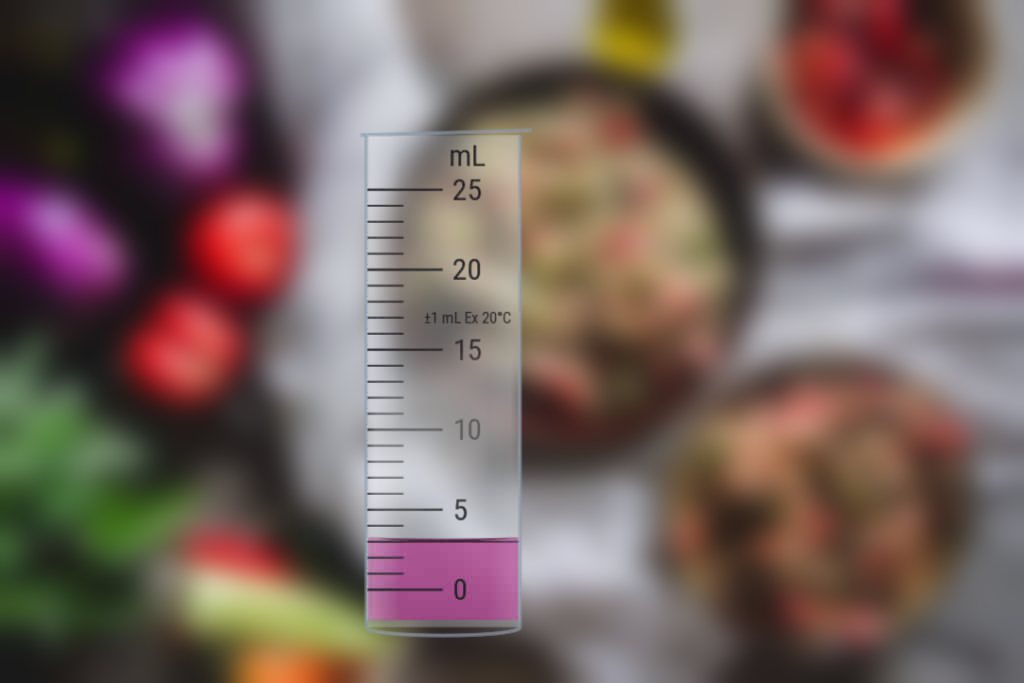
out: 3 mL
